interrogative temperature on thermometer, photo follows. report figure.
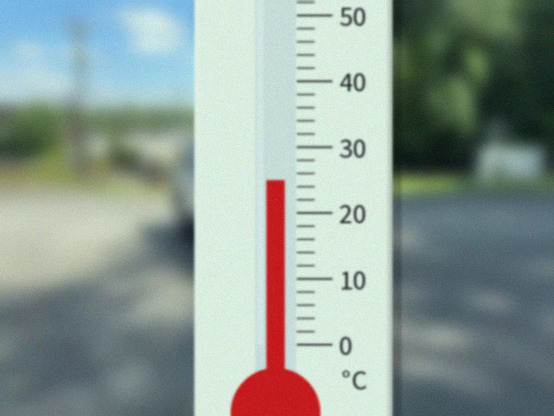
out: 25 °C
